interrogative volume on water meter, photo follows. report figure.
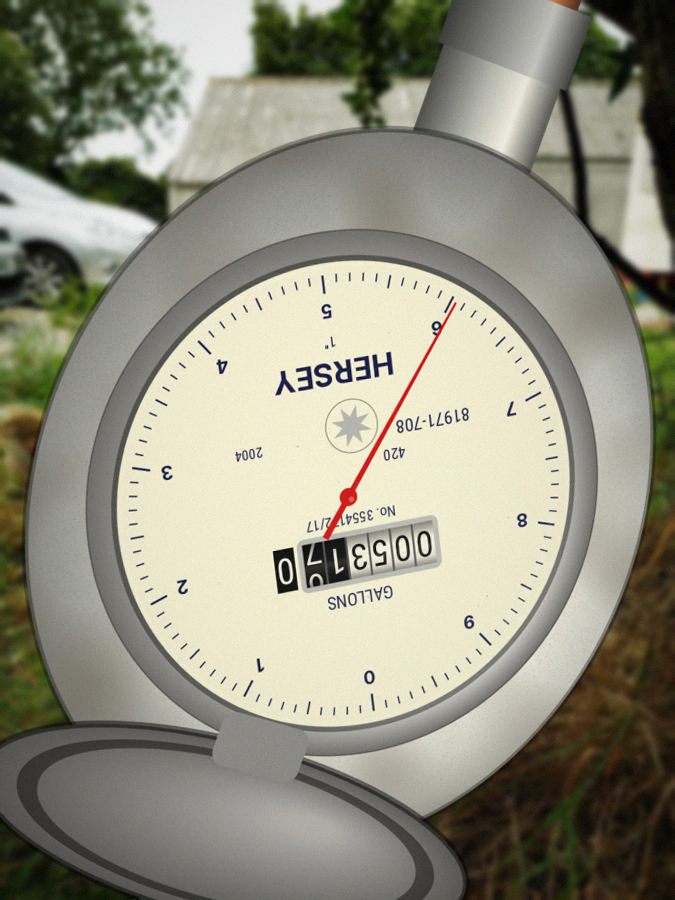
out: 53166.0 gal
